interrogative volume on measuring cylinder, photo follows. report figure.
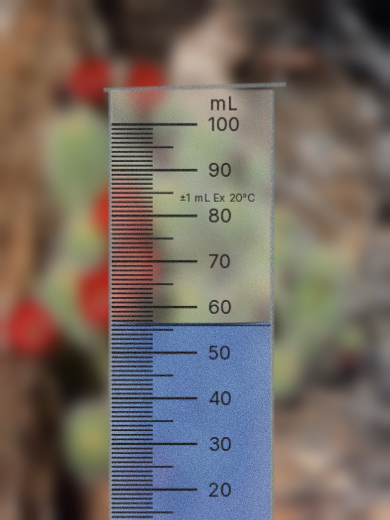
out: 56 mL
